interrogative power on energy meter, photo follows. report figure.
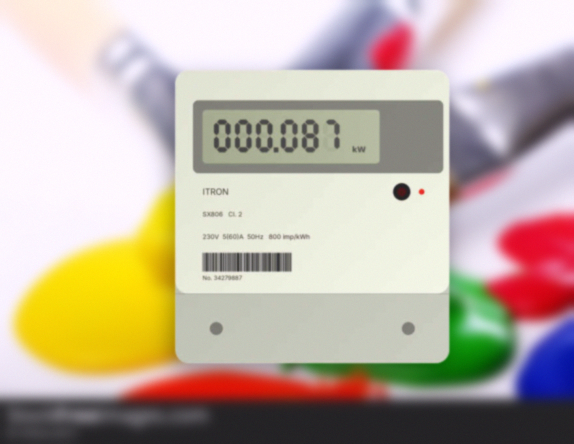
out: 0.087 kW
